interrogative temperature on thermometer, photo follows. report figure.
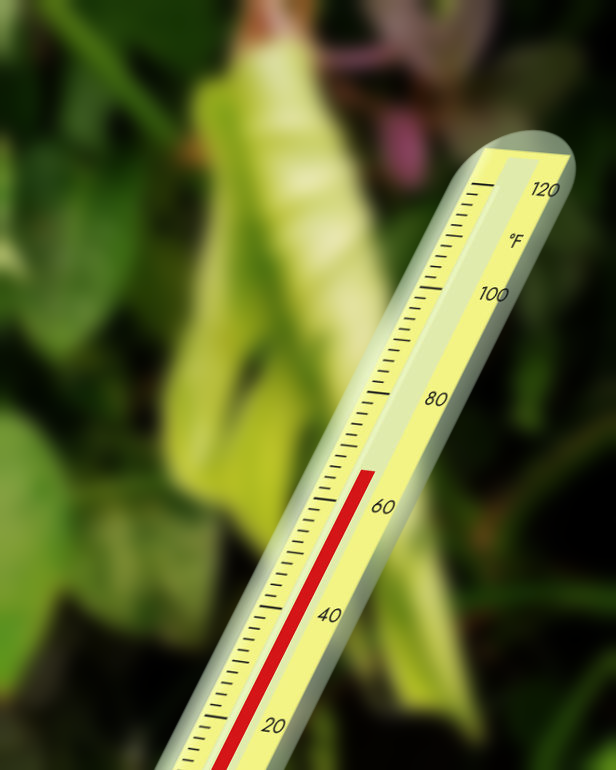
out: 66 °F
